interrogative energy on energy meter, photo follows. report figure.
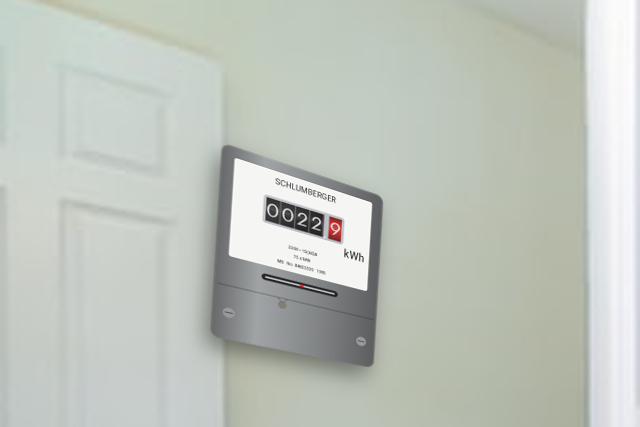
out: 22.9 kWh
